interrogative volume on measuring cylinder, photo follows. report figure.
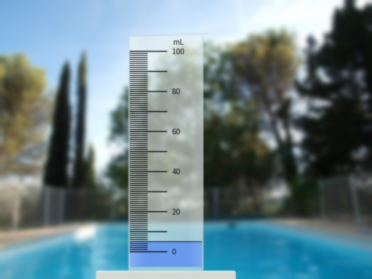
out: 5 mL
